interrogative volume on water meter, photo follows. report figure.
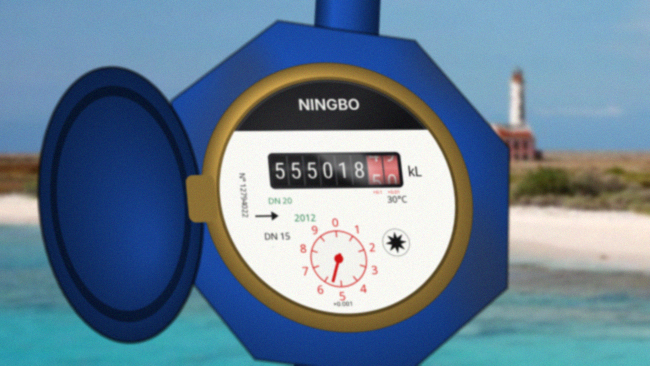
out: 555018.495 kL
